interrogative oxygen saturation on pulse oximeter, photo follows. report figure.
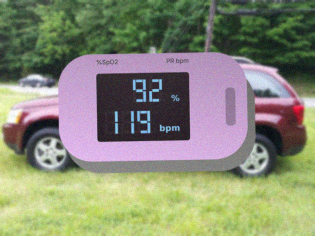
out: 92 %
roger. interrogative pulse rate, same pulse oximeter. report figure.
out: 119 bpm
